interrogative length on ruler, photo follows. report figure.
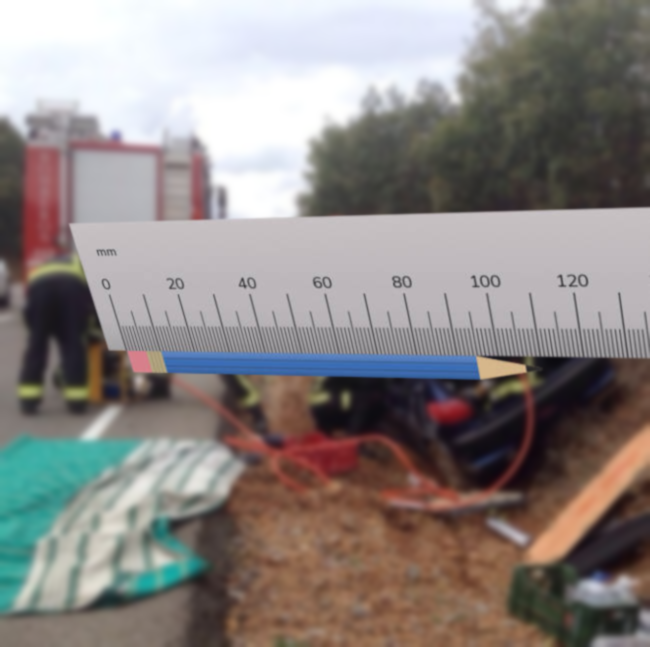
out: 110 mm
